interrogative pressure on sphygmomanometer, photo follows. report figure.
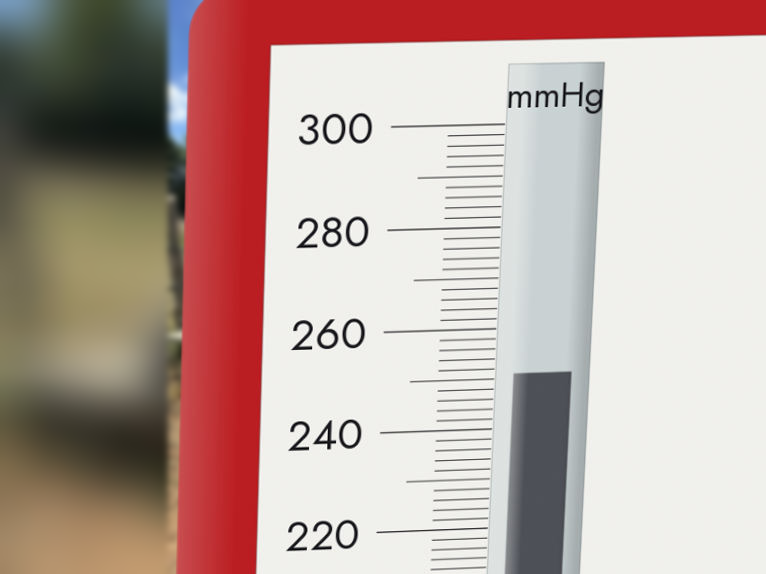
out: 251 mmHg
